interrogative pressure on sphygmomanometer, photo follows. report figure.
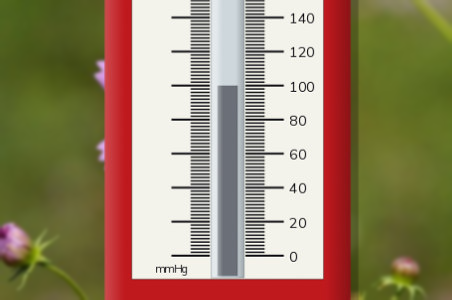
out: 100 mmHg
